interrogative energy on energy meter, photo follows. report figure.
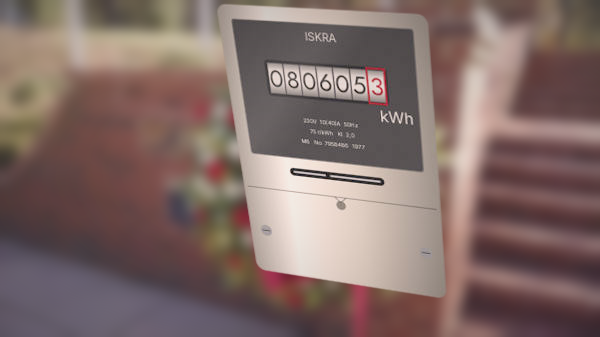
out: 80605.3 kWh
